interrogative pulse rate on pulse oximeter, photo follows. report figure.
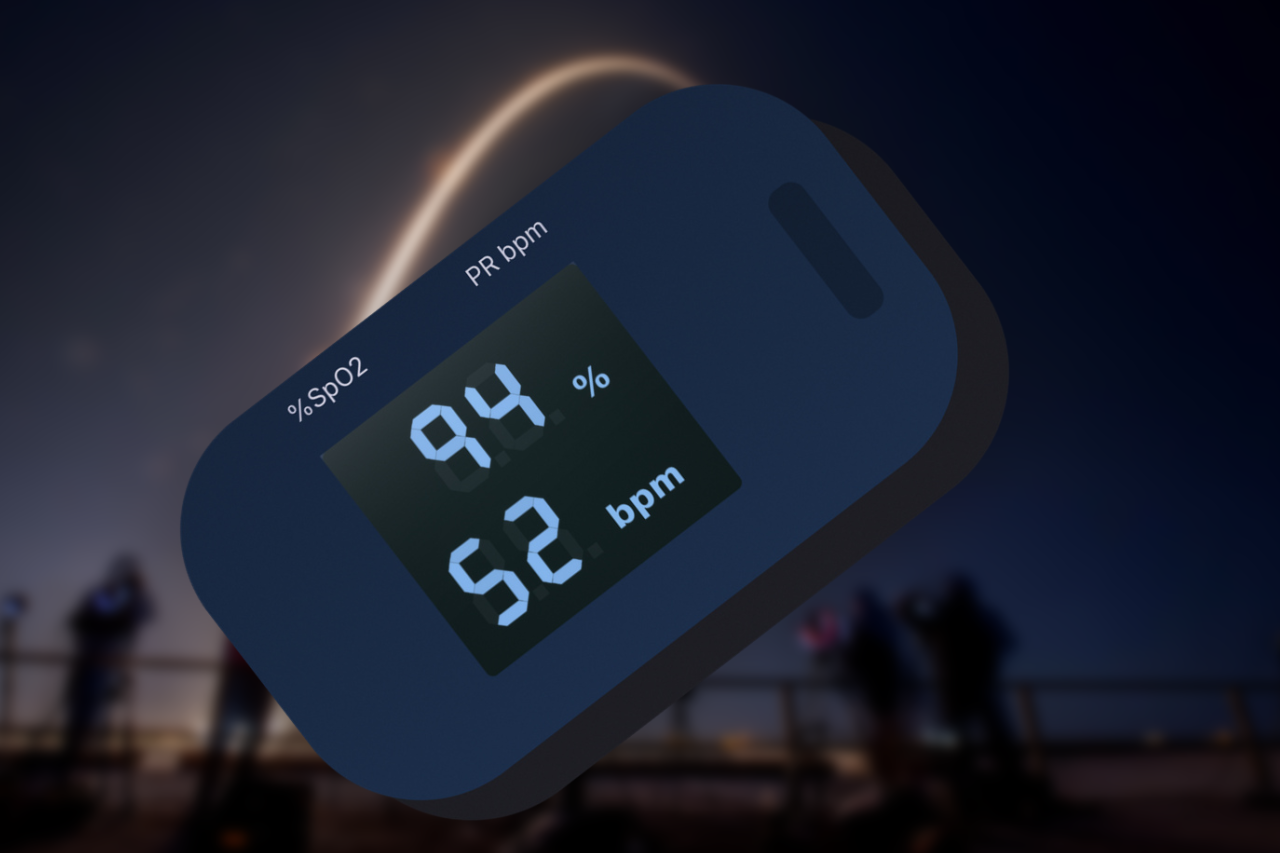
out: 52 bpm
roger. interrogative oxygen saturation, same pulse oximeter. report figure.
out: 94 %
